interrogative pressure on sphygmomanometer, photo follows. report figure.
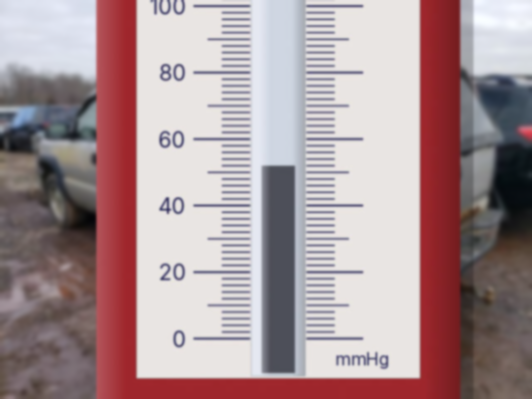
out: 52 mmHg
